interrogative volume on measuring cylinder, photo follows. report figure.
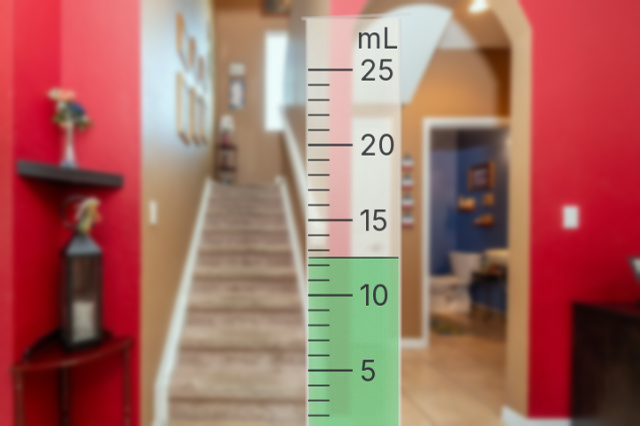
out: 12.5 mL
